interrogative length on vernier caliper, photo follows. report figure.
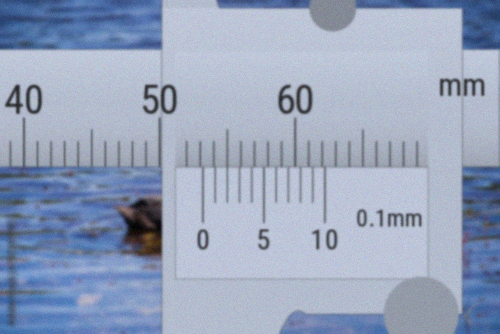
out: 53.2 mm
